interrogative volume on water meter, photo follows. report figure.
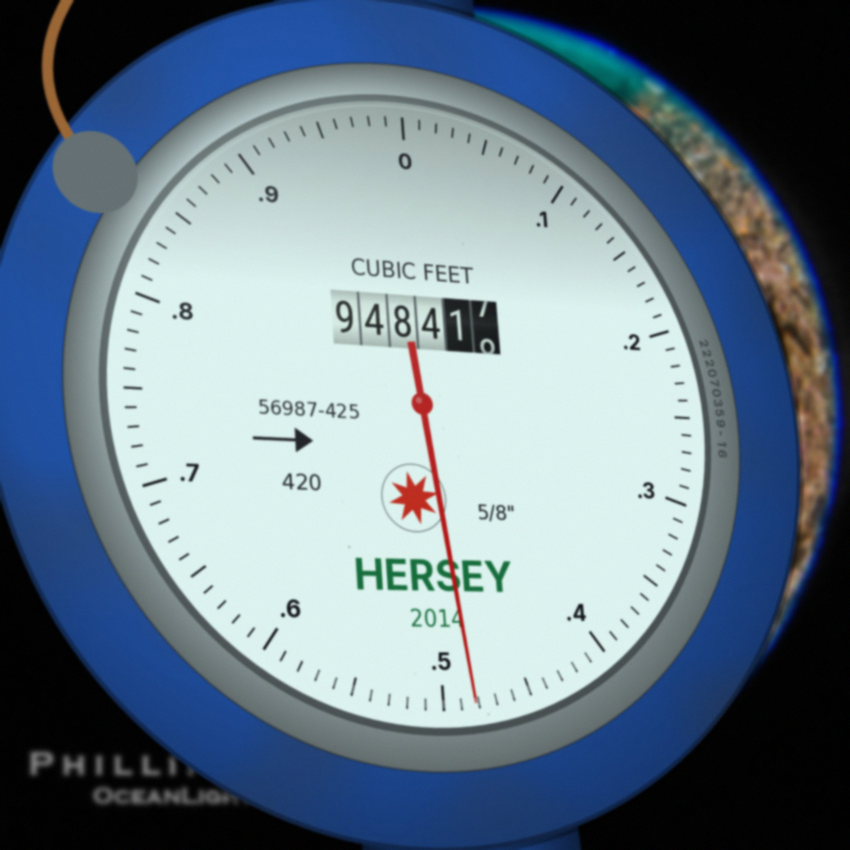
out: 948417.48 ft³
